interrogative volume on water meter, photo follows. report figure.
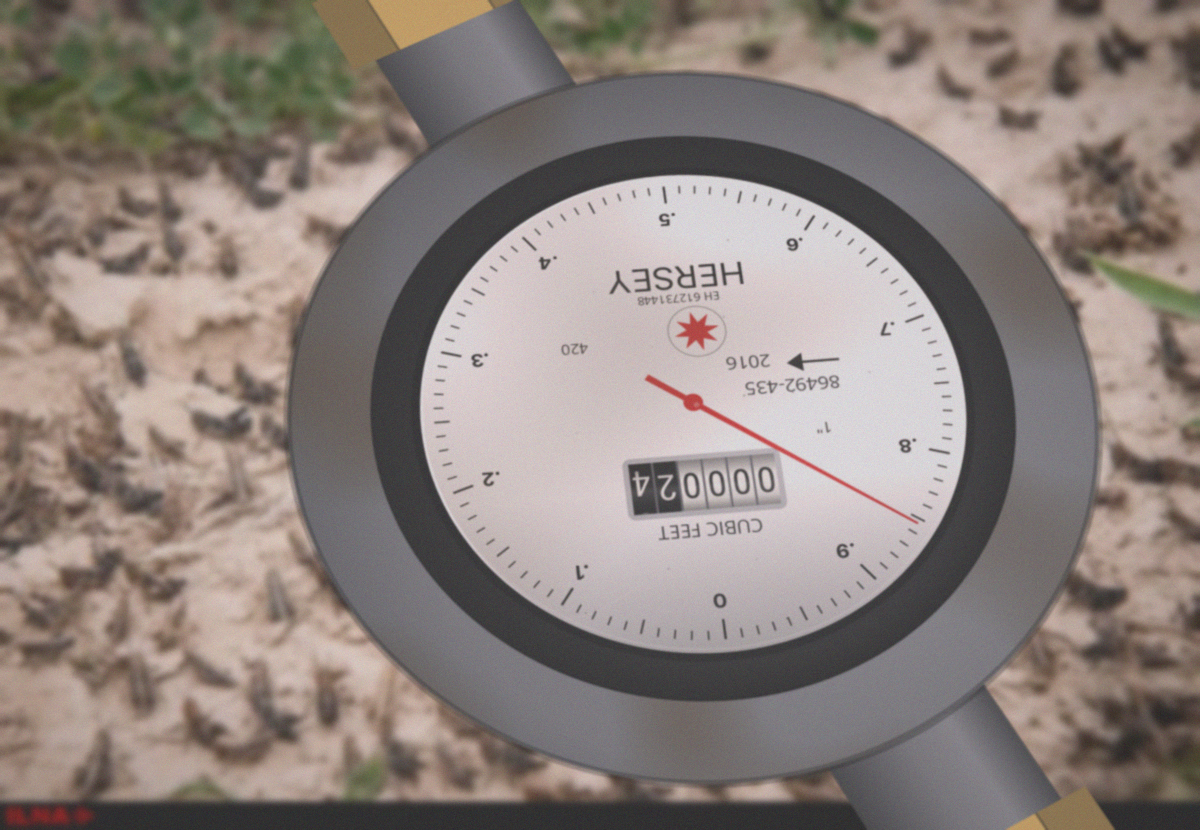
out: 23.85 ft³
